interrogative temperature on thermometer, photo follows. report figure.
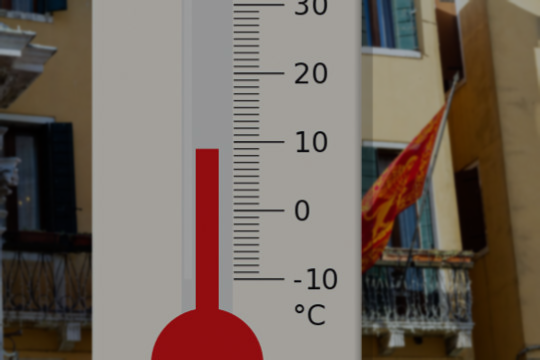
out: 9 °C
